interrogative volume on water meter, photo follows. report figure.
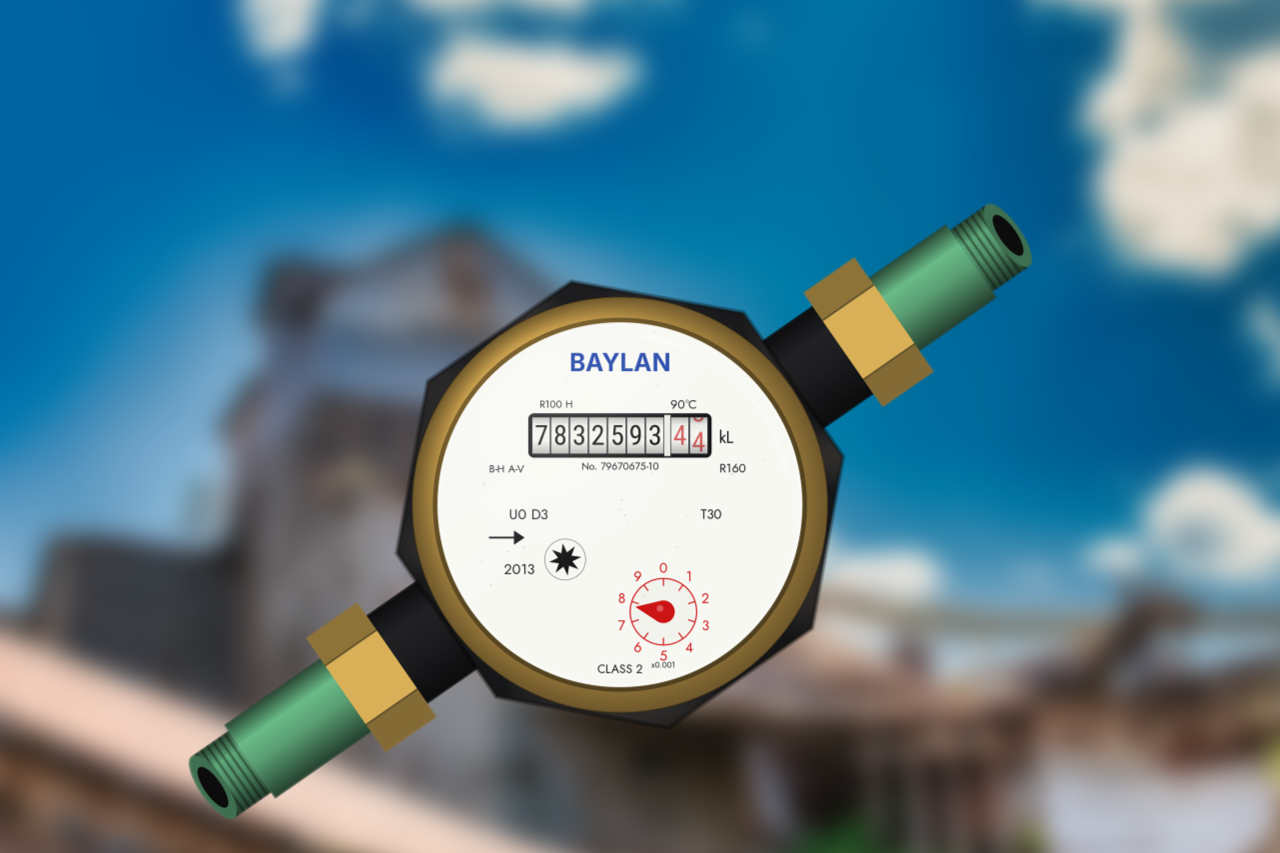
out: 7832593.437 kL
